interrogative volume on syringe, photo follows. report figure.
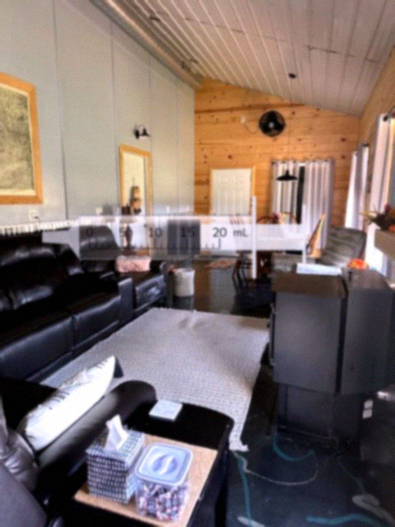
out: 12 mL
